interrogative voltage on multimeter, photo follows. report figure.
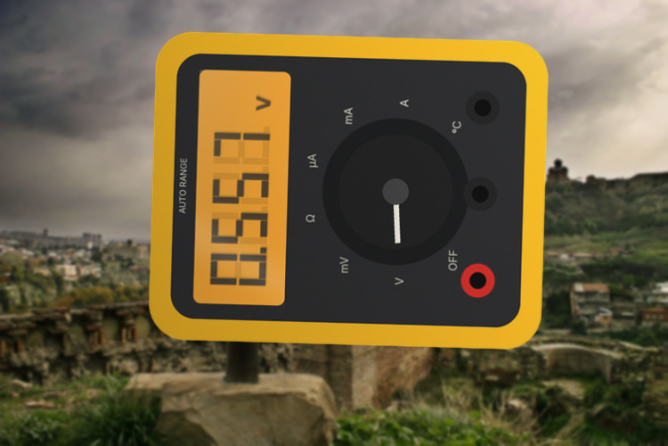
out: 0.557 V
